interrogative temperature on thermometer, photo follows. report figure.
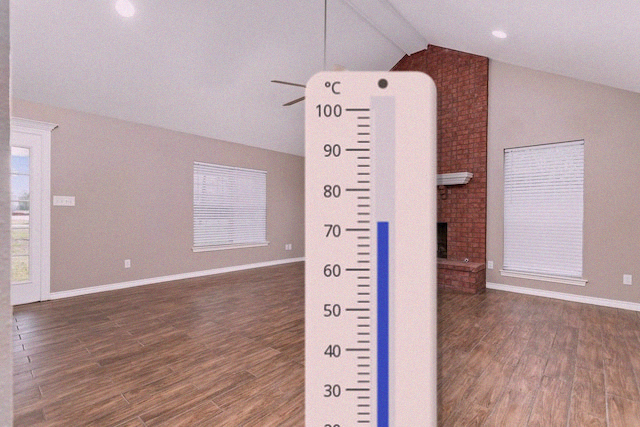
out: 72 °C
